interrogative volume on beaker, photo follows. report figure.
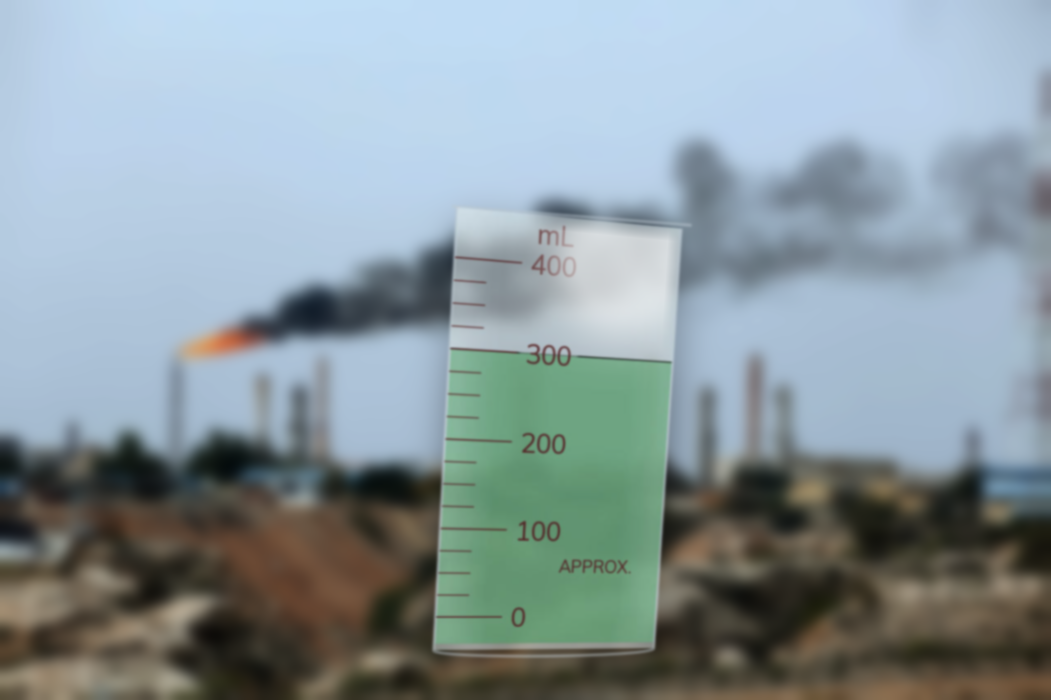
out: 300 mL
